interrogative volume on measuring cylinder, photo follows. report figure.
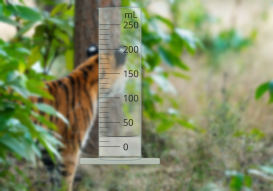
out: 20 mL
